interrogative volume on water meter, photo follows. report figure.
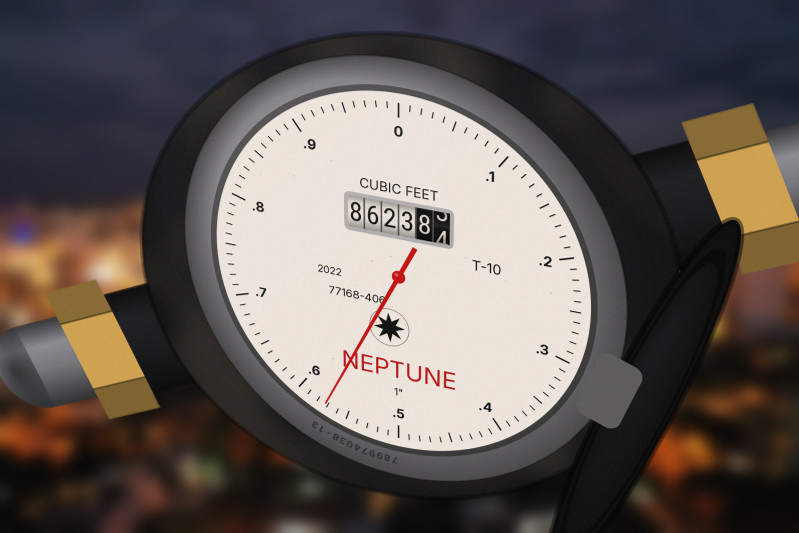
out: 862383.57 ft³
